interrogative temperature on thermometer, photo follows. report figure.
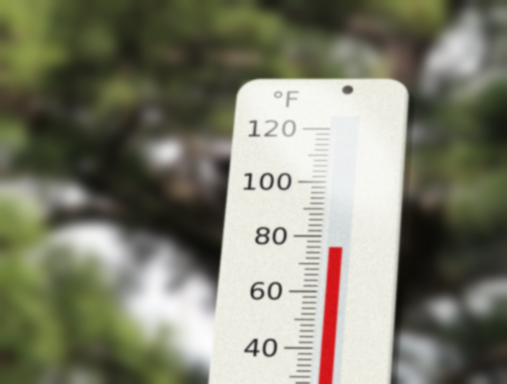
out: 76 °F
